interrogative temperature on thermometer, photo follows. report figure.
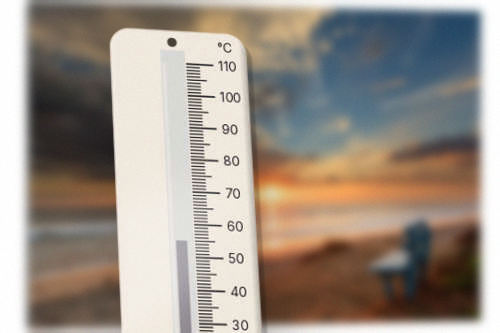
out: 55 °C
